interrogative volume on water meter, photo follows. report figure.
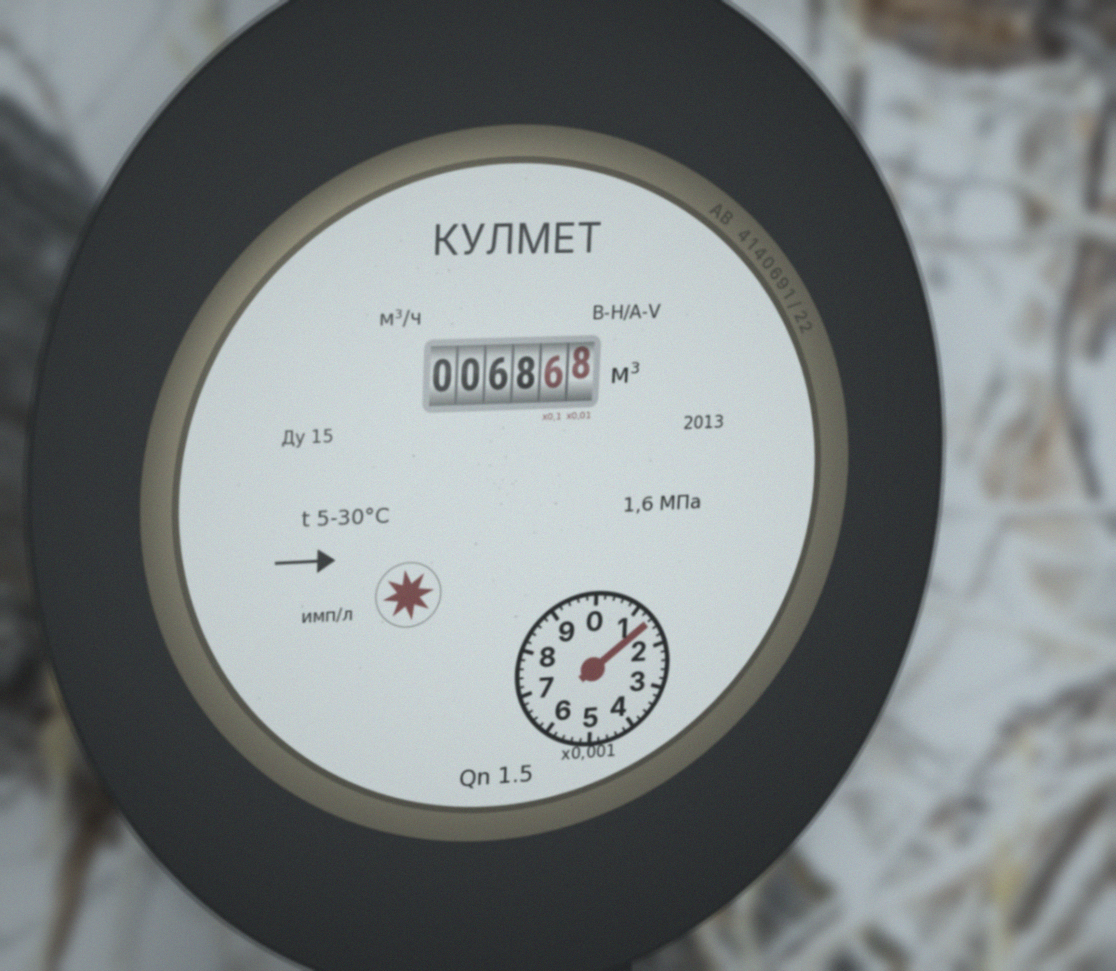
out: 68.681 m³
